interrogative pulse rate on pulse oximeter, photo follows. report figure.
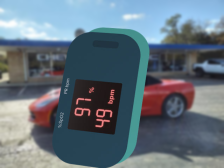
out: 49 bpm
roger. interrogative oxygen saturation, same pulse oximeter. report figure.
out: 97 %
